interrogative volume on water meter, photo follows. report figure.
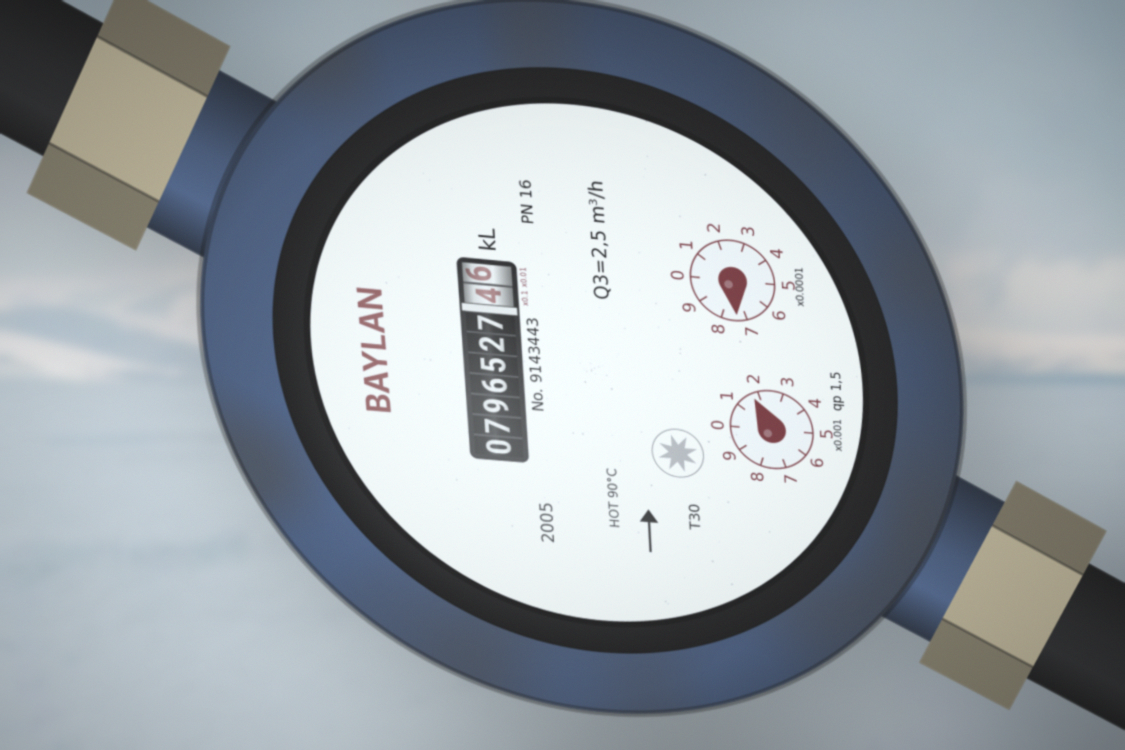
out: 796527.4617 kL
